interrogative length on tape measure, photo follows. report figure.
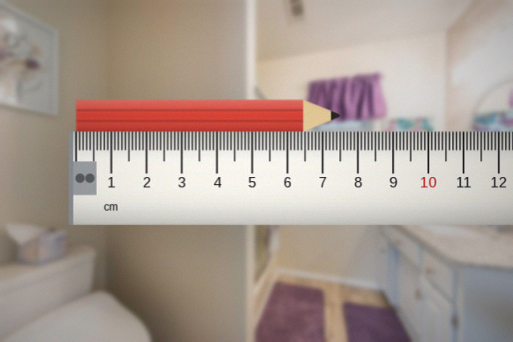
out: 7.5 cm
